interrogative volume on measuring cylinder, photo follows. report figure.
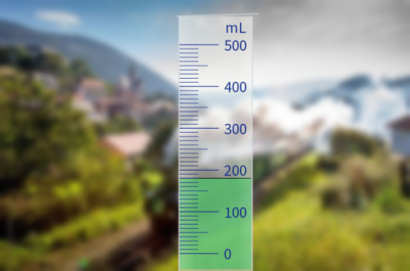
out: 180 mL
